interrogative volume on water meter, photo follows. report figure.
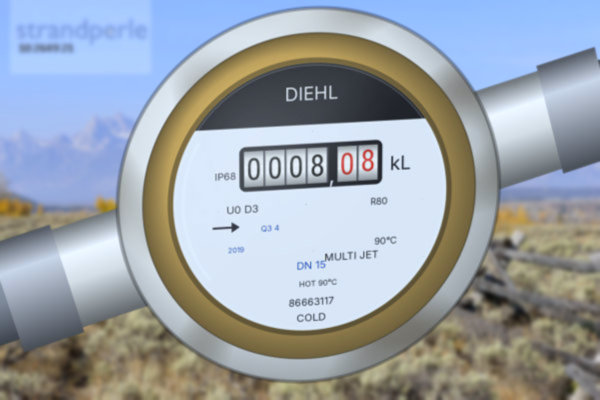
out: 8.08 kL
